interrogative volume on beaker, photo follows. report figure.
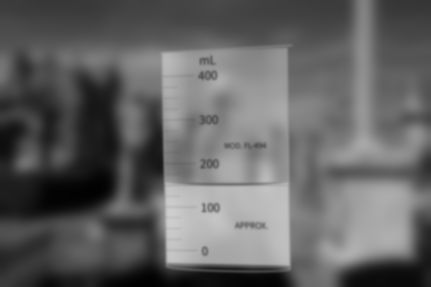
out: 150 mL
